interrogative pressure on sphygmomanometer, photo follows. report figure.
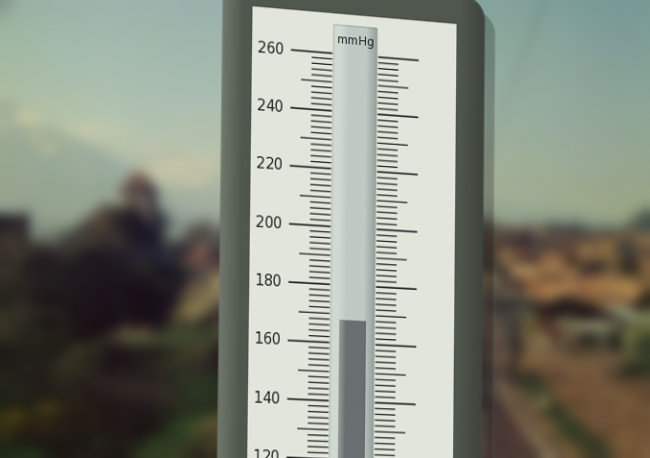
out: 168 mmHg
